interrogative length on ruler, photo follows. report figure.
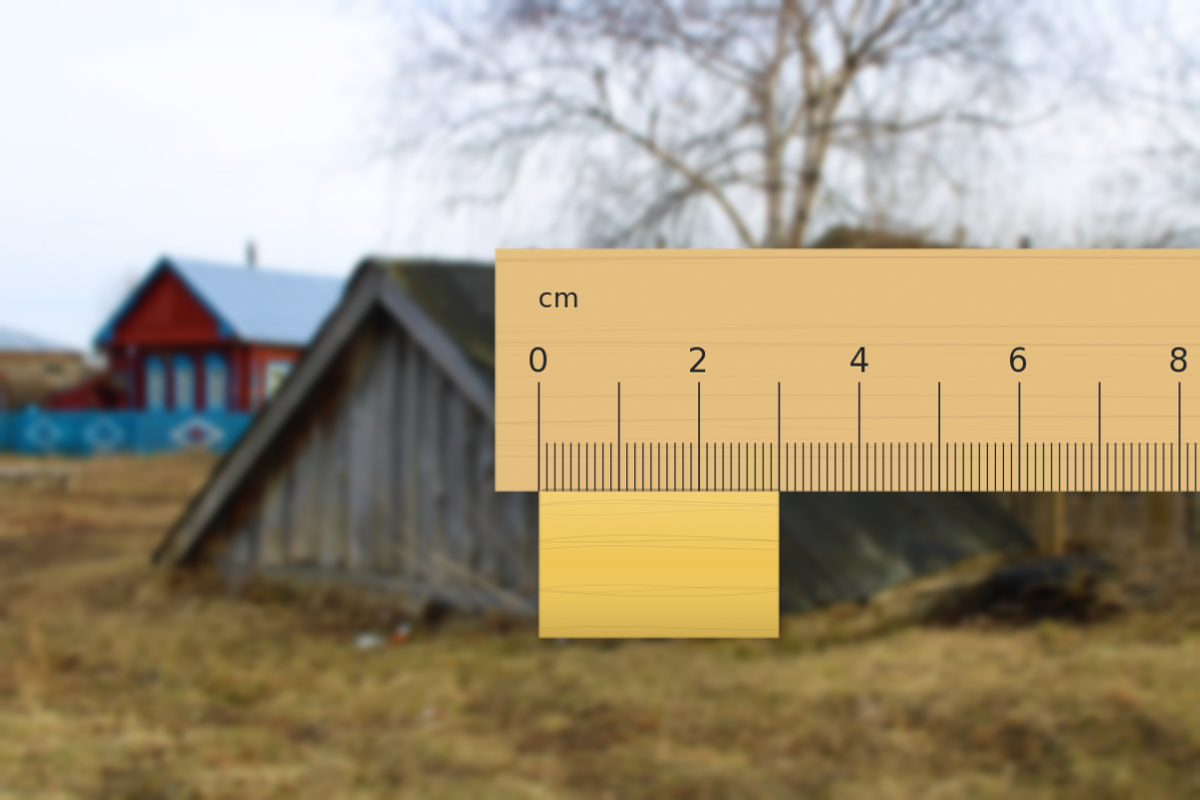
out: 3 cm
